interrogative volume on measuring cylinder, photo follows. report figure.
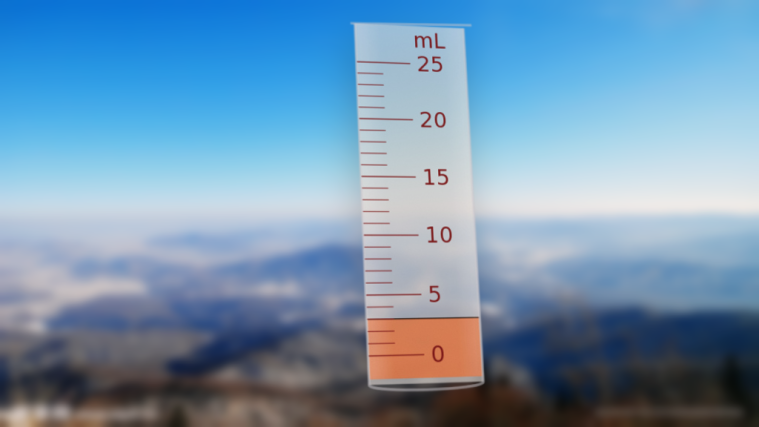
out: 3 mL
